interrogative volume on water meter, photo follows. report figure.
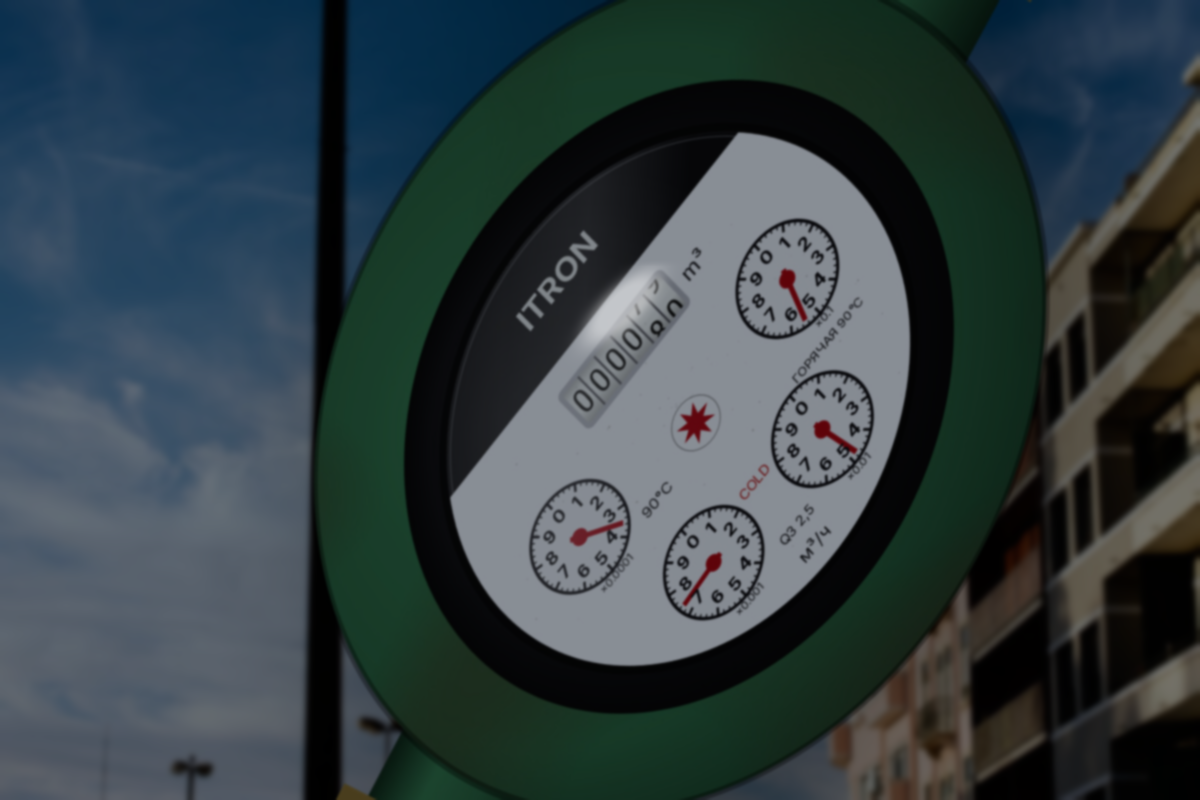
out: 79.5473 m³
